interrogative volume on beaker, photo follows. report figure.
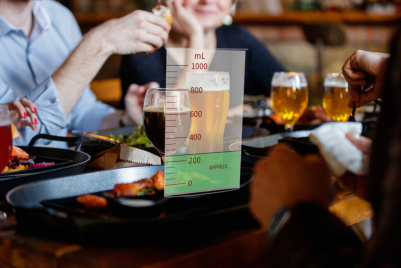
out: 250 mL
